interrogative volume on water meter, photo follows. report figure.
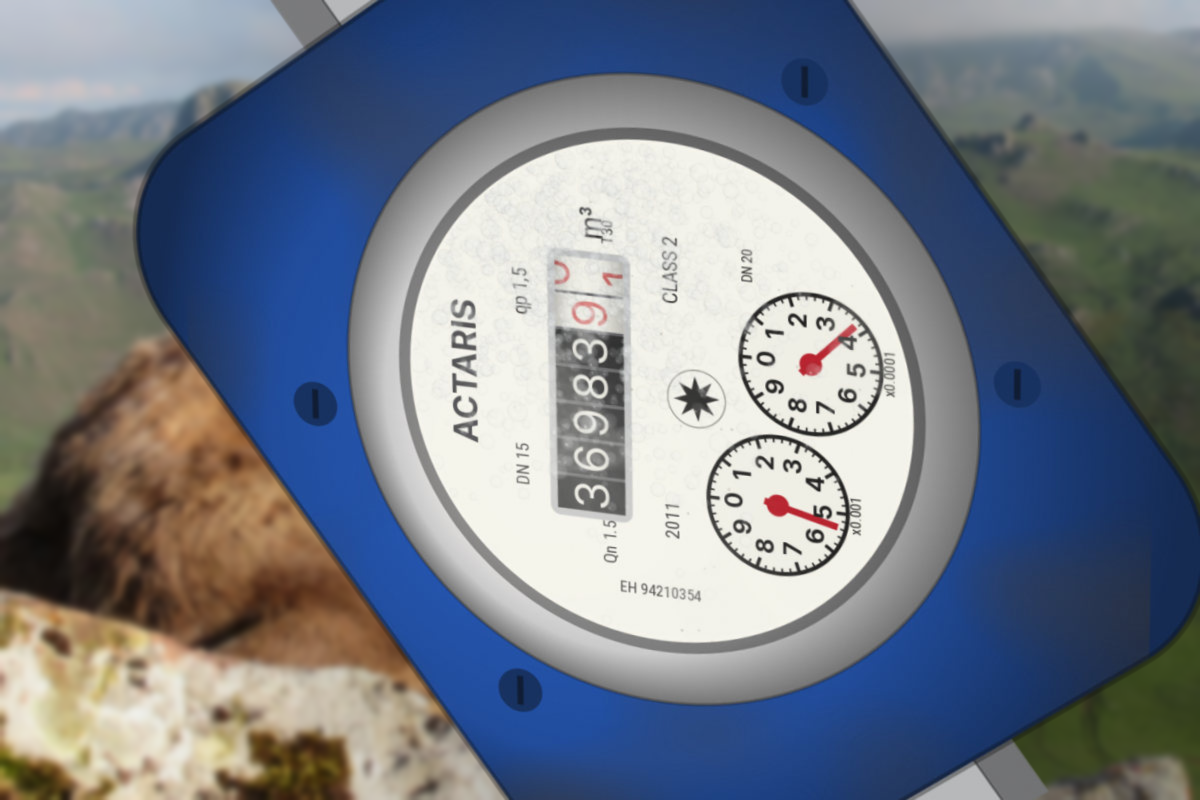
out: 36983.9053 m³
